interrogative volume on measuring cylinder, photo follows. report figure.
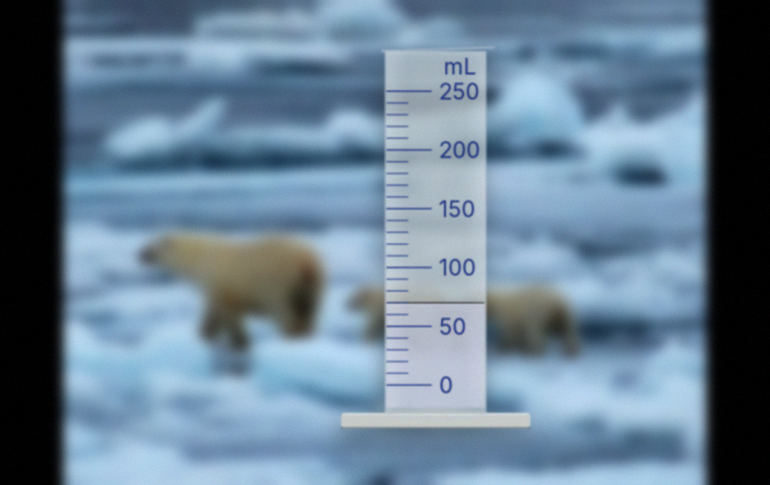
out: 70 mL
